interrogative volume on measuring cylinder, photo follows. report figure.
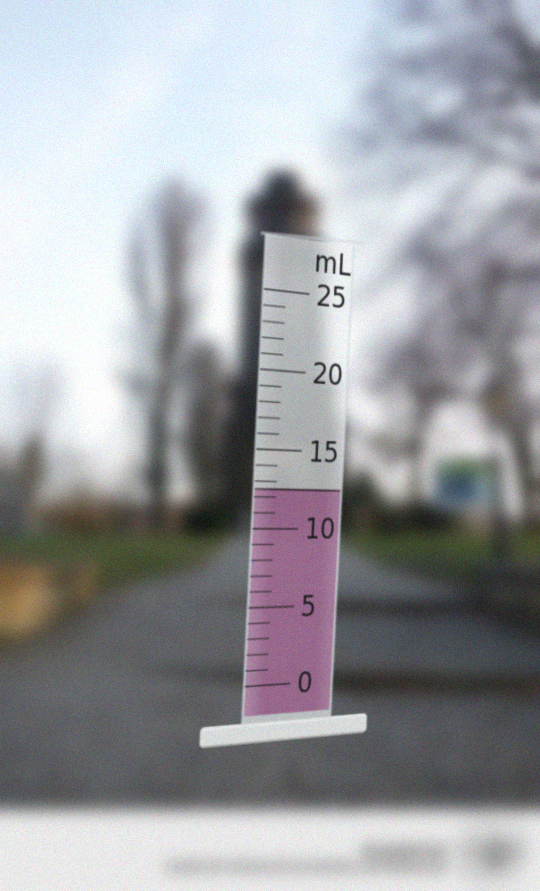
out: 12.5 mL
